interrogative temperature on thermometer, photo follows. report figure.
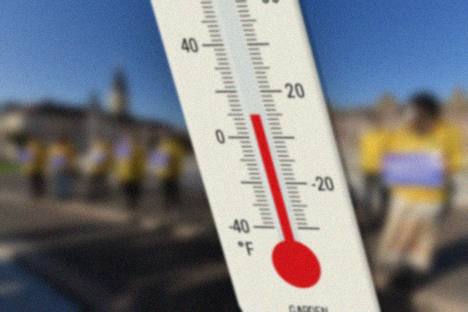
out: 10 °F
